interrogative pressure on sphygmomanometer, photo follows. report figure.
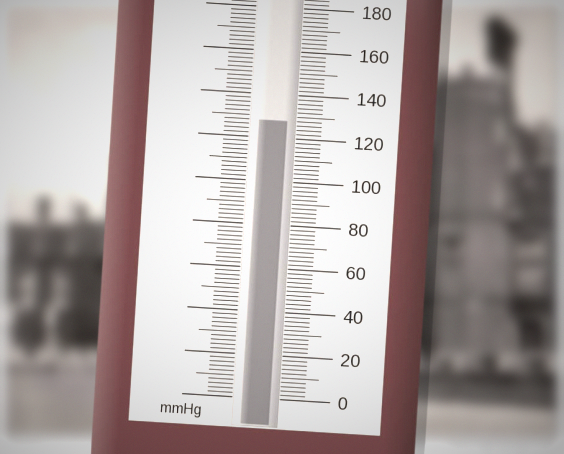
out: 128 mmHg
